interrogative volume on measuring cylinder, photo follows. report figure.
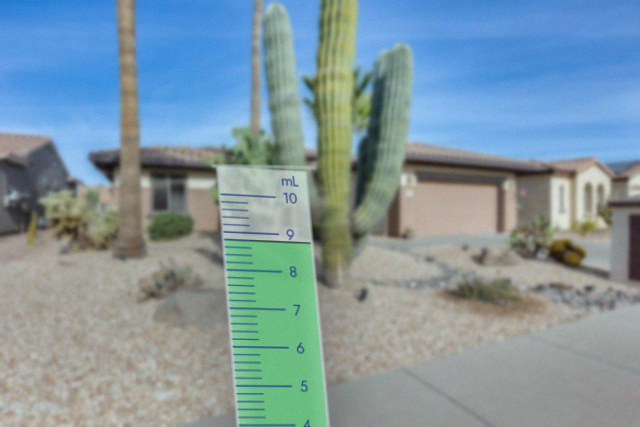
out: 8.8 mL
